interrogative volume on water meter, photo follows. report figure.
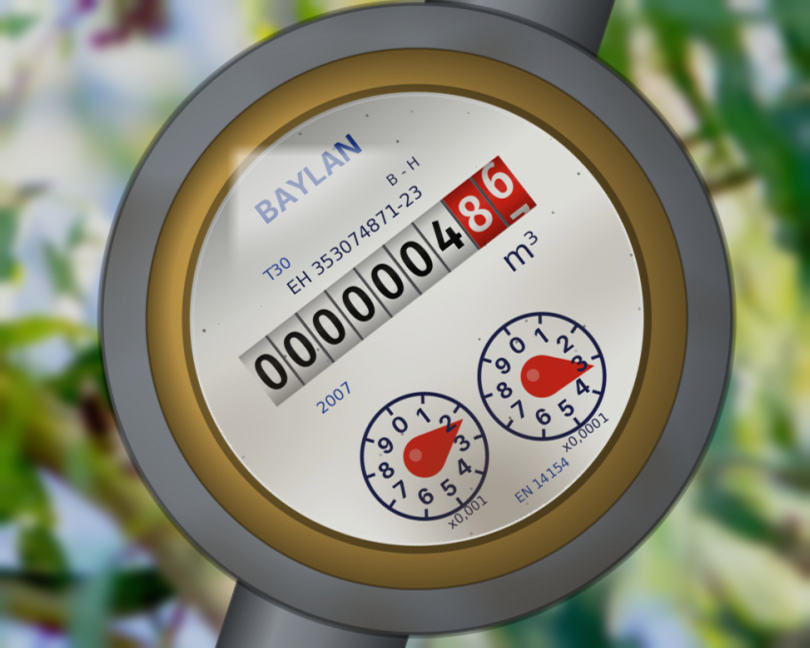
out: 4.8623 m³
